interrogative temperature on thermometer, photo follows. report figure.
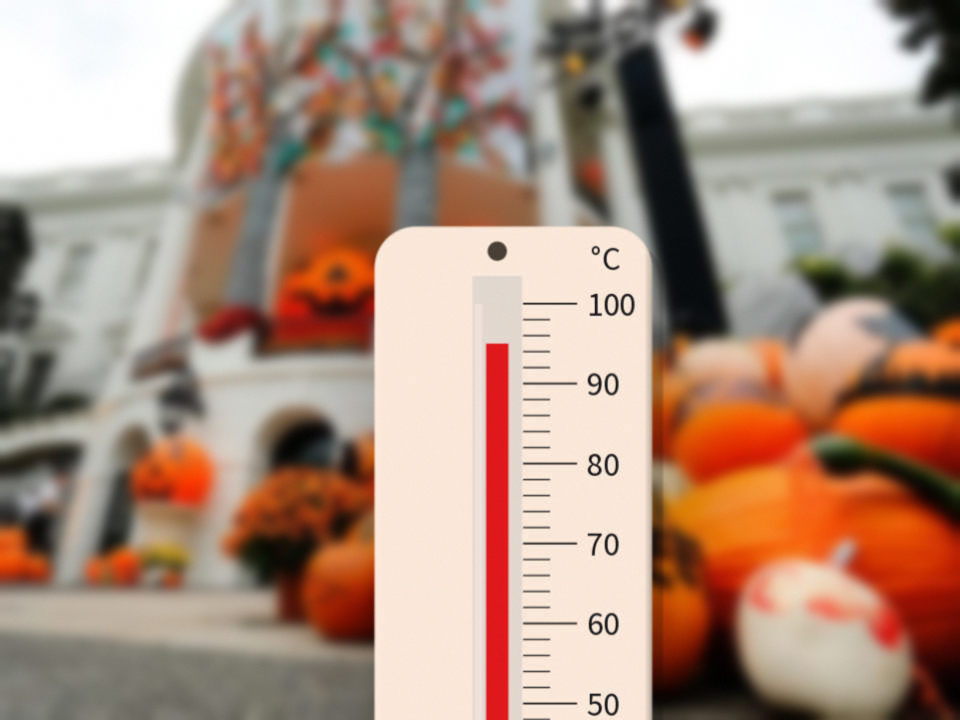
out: 95 °C
